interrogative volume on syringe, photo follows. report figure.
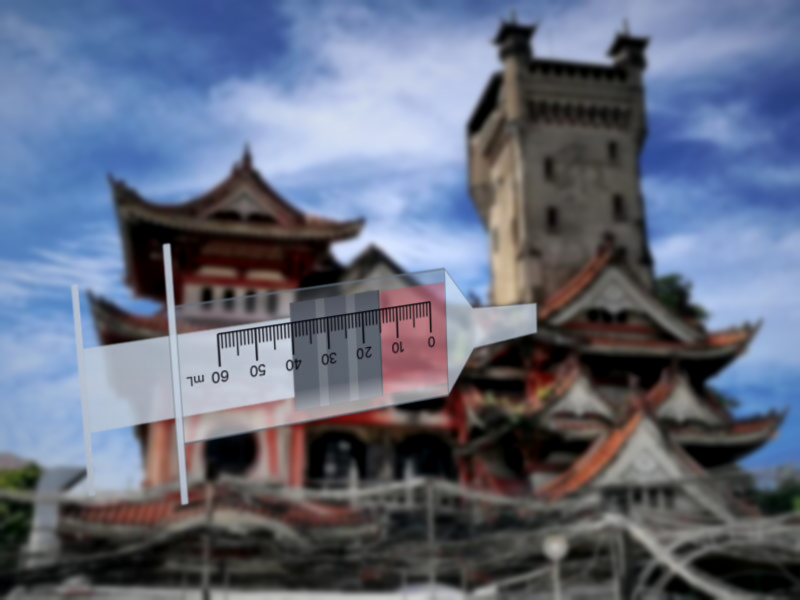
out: 15 mL
